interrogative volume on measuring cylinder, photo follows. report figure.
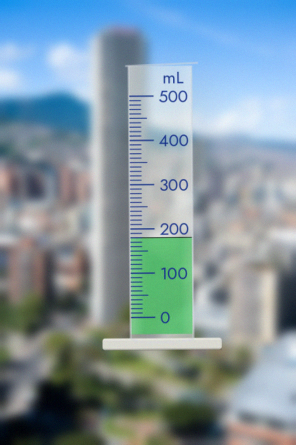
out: 180 mL
